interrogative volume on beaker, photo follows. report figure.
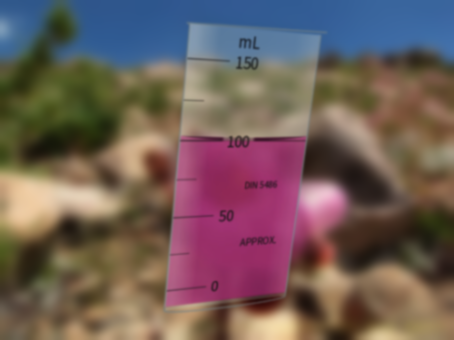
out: 100 mL
